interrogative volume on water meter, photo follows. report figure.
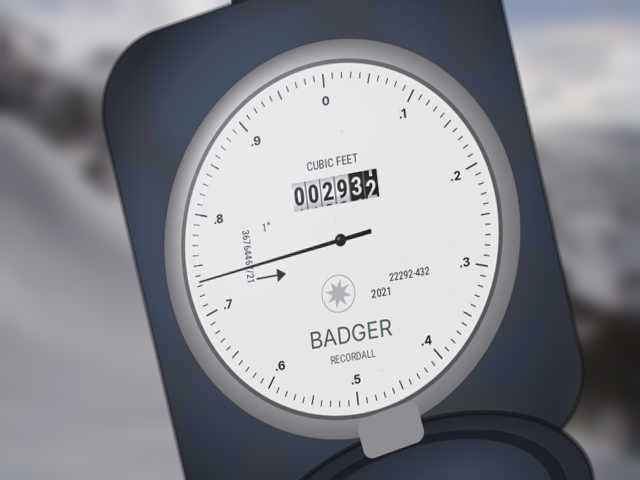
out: 2931.73 ft³
